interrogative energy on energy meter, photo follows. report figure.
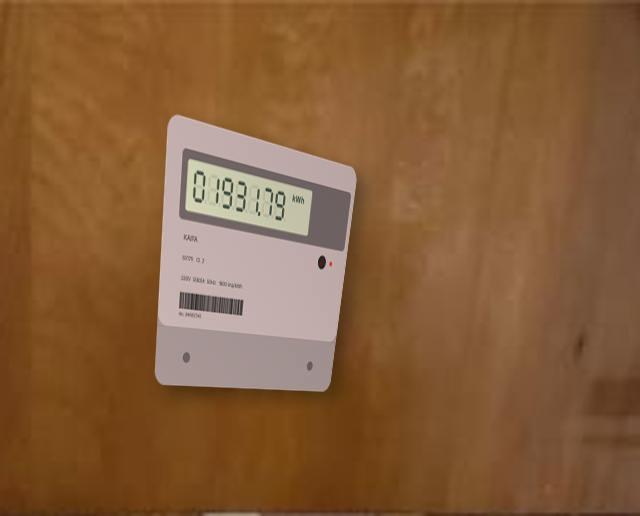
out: 1931.79 kWh
